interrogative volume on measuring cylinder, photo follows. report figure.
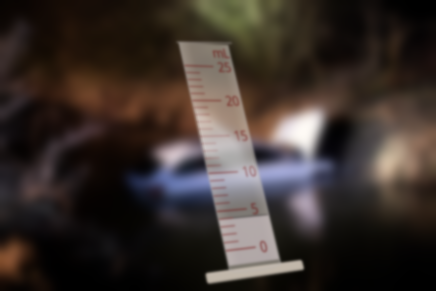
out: 4 mL
